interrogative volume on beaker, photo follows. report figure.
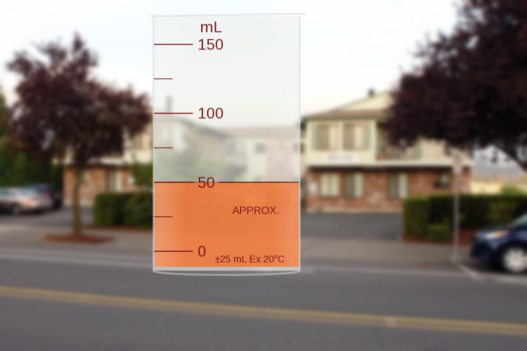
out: 50 mL
